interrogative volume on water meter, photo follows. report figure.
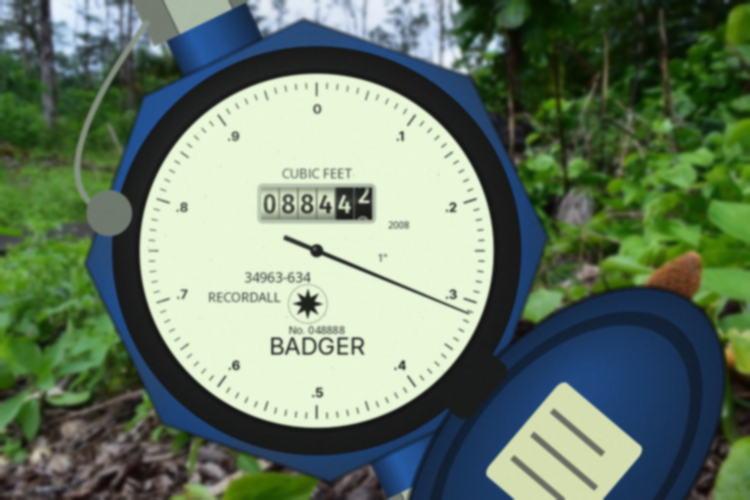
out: 88442.31 ft³
